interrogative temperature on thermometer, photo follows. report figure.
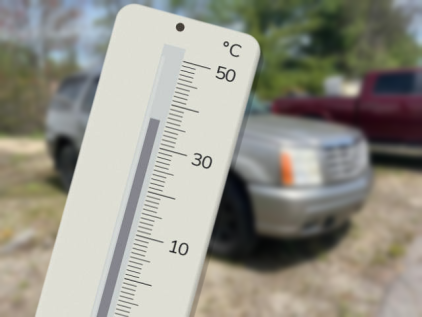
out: 36 °C
